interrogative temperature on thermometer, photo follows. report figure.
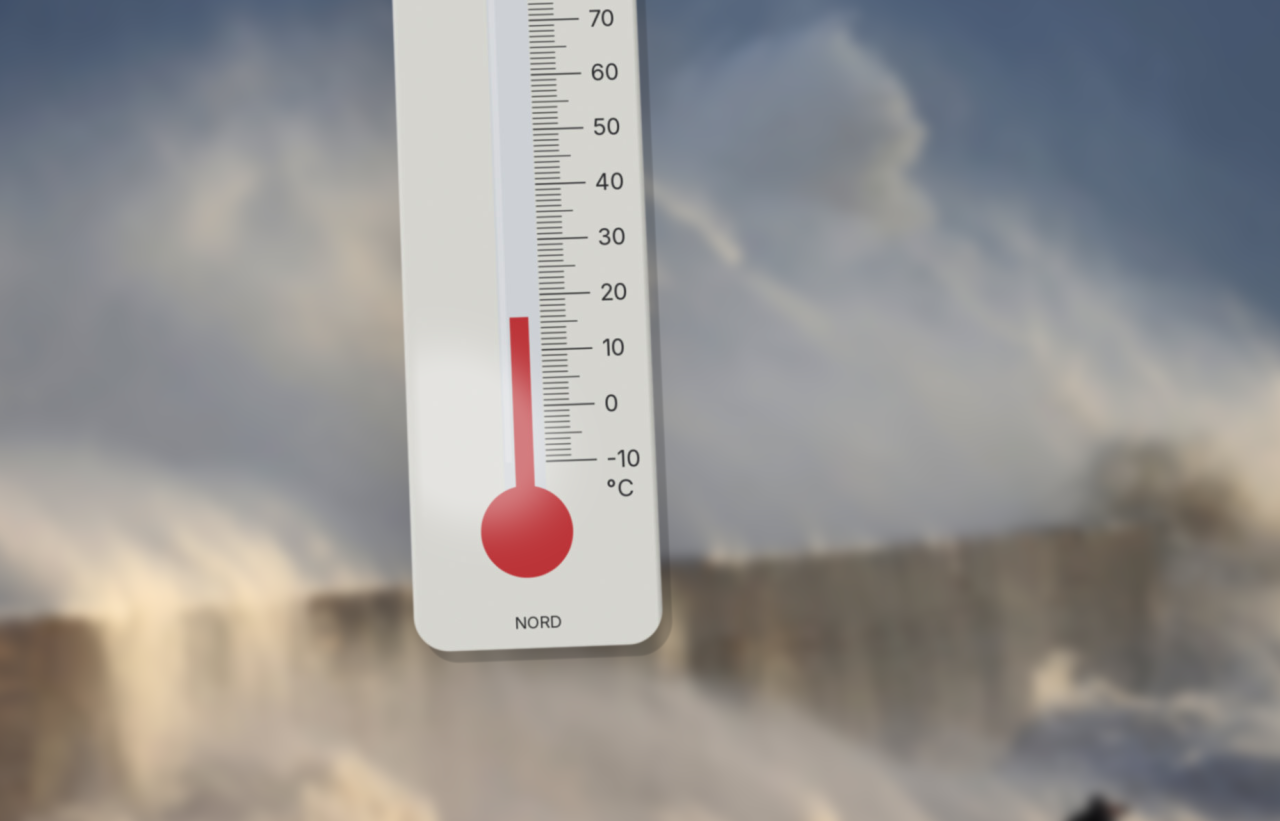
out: 16 °C
